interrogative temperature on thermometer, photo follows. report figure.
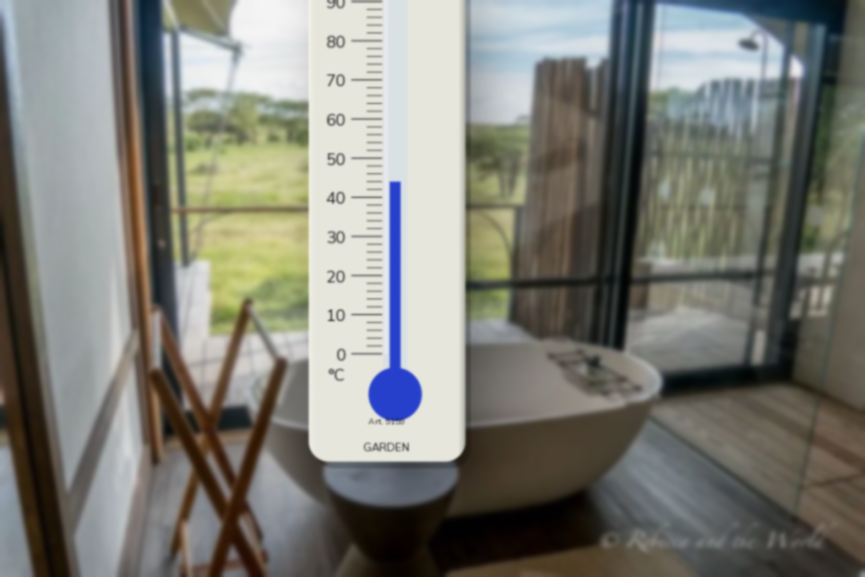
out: 44 °C
